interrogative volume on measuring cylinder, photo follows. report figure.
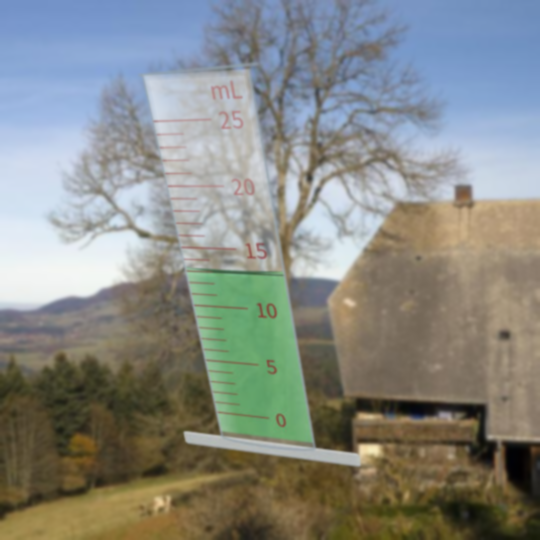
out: 13 mL
